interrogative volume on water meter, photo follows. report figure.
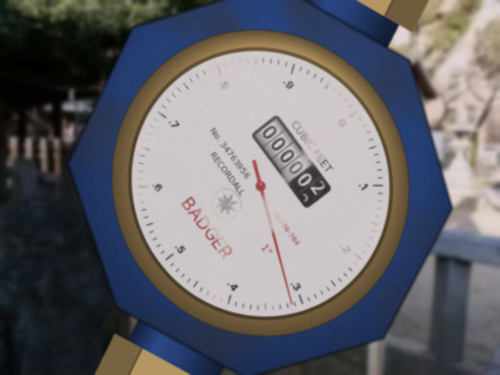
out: 2.31 ft³
